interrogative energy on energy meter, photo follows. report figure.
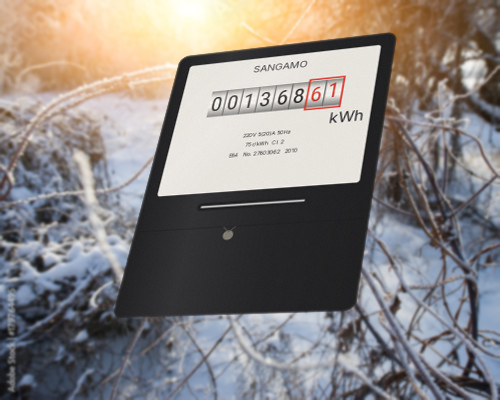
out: 1368.61 kWh
